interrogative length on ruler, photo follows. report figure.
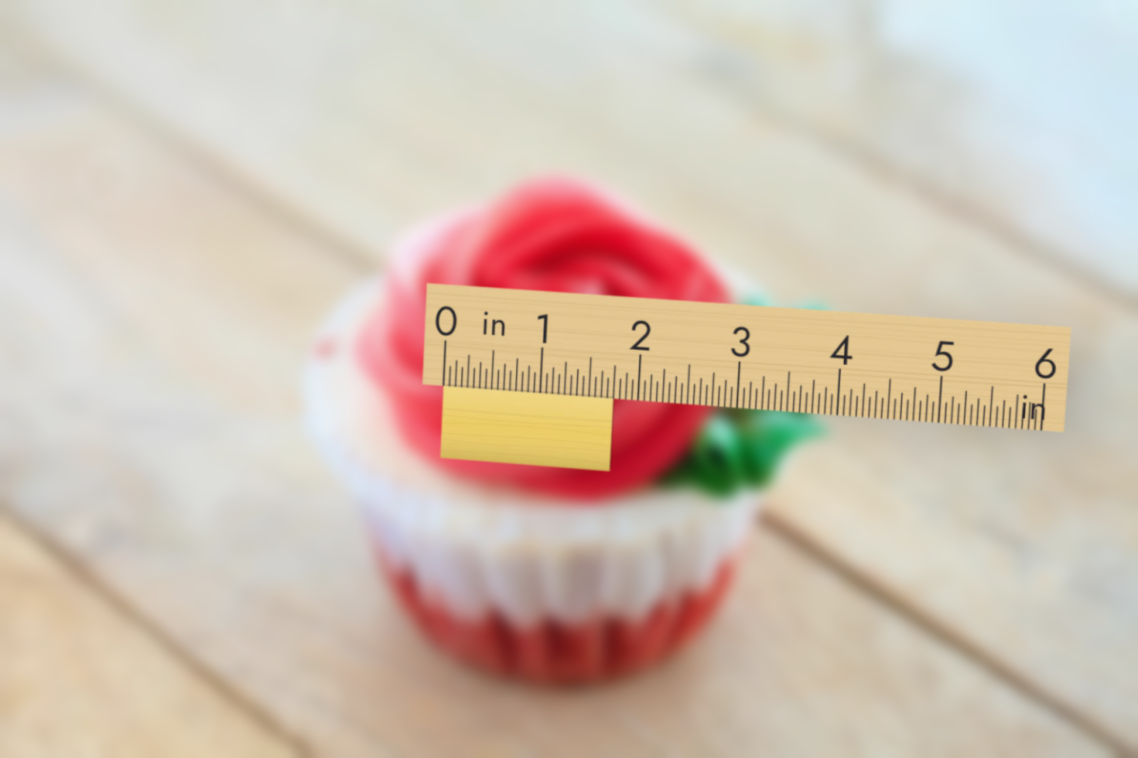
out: 1.75 in
